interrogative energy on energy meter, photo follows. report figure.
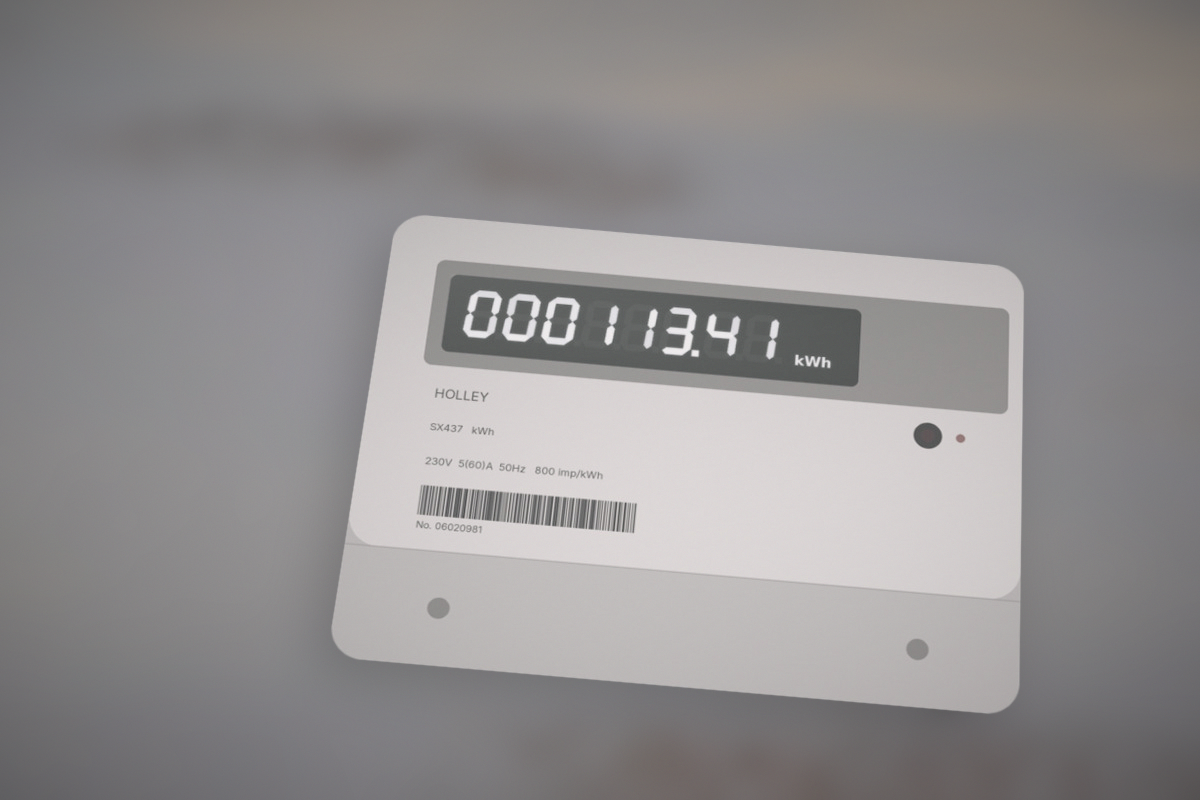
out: 113.41 kWh
